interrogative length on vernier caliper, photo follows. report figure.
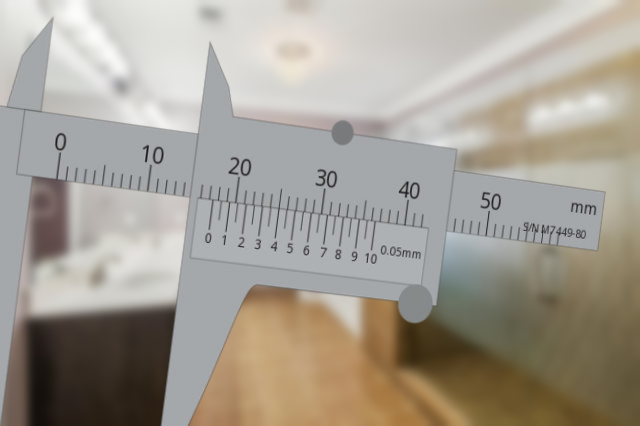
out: 17.4 mm
